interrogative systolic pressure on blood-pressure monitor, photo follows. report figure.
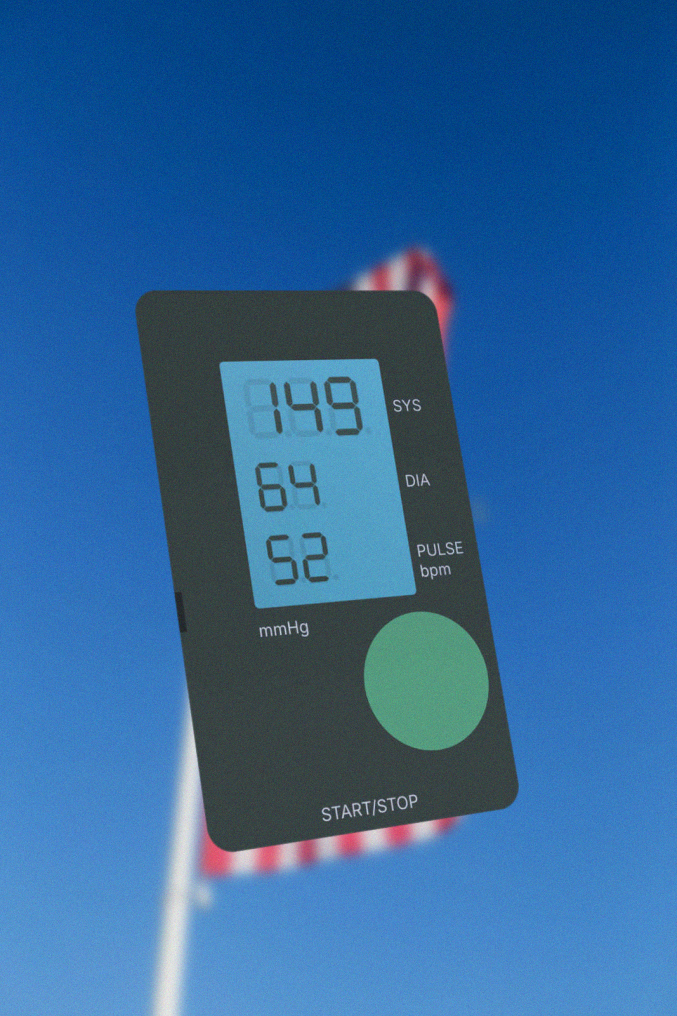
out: 149 mmHg
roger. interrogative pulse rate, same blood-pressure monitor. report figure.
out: 52 bpm
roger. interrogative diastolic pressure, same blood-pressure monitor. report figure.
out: 64 mmHg
